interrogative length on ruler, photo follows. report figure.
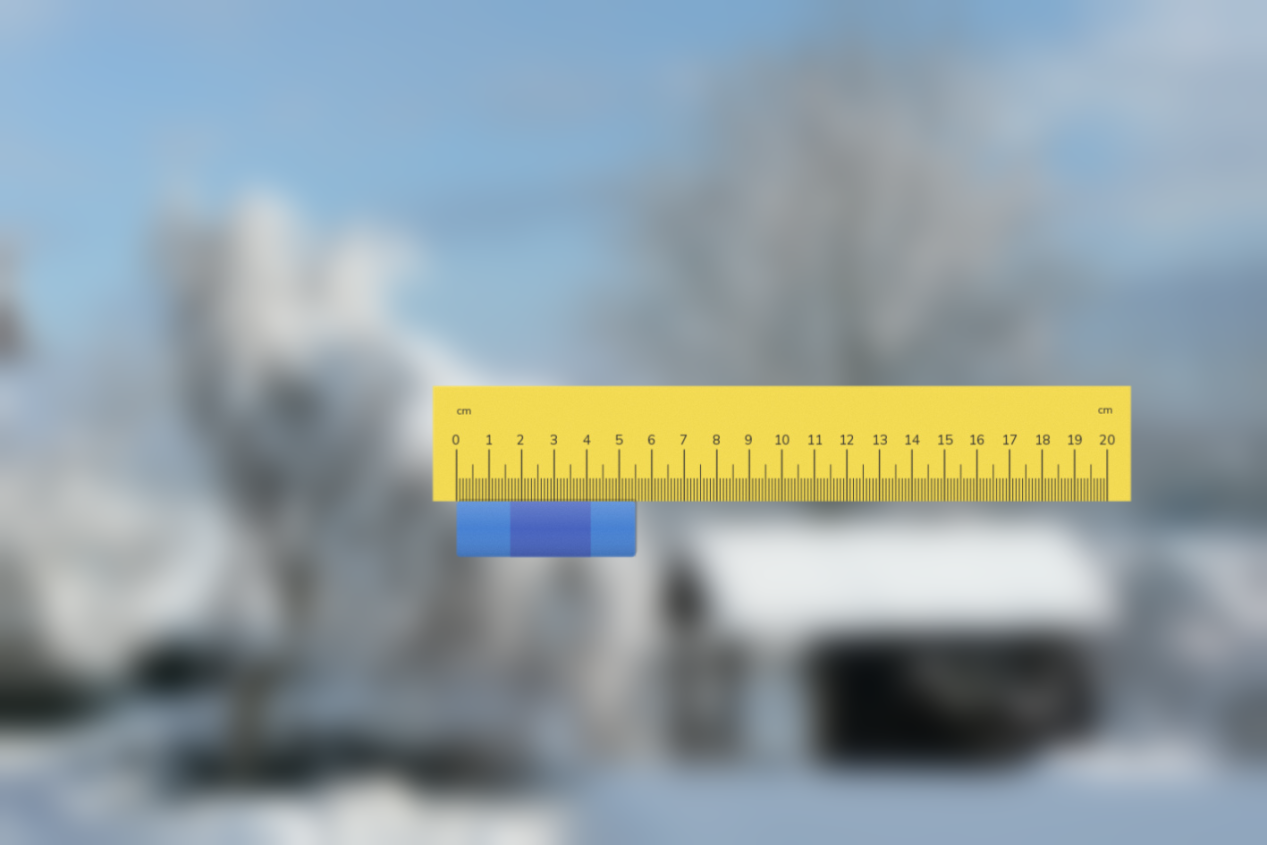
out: 5.5 cm
